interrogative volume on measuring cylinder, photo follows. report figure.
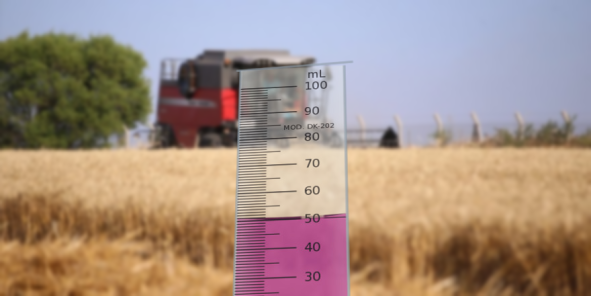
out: 50 mL
